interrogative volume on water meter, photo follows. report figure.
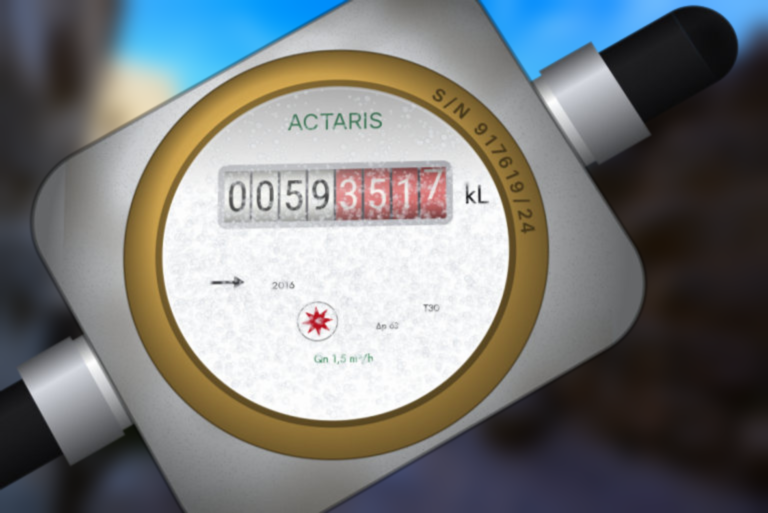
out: 59.3517 kL
